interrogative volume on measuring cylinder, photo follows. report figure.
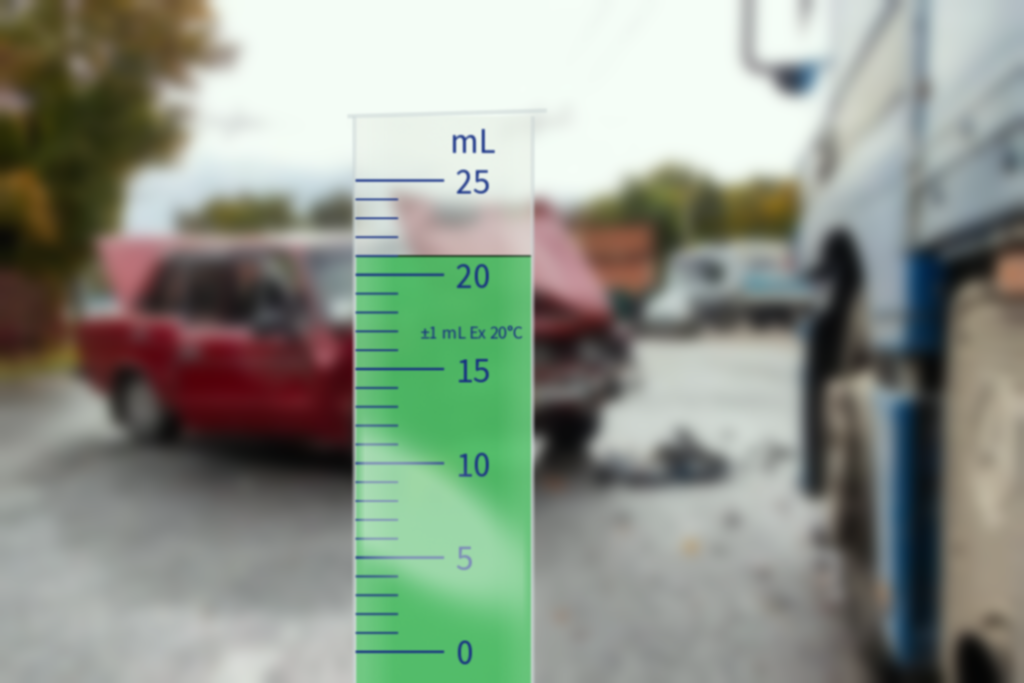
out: 21 mL
